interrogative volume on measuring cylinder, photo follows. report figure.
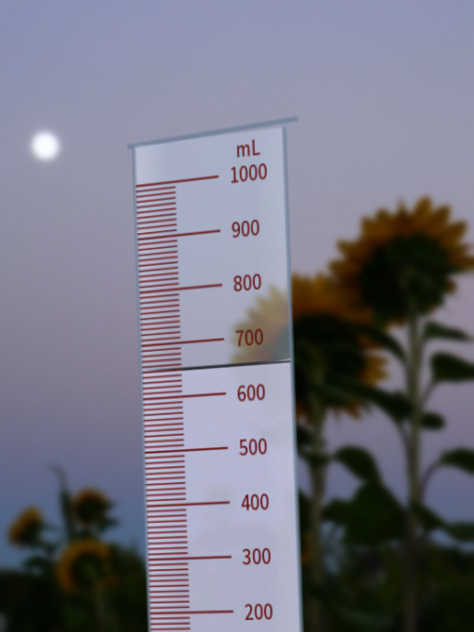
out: 650 mL
